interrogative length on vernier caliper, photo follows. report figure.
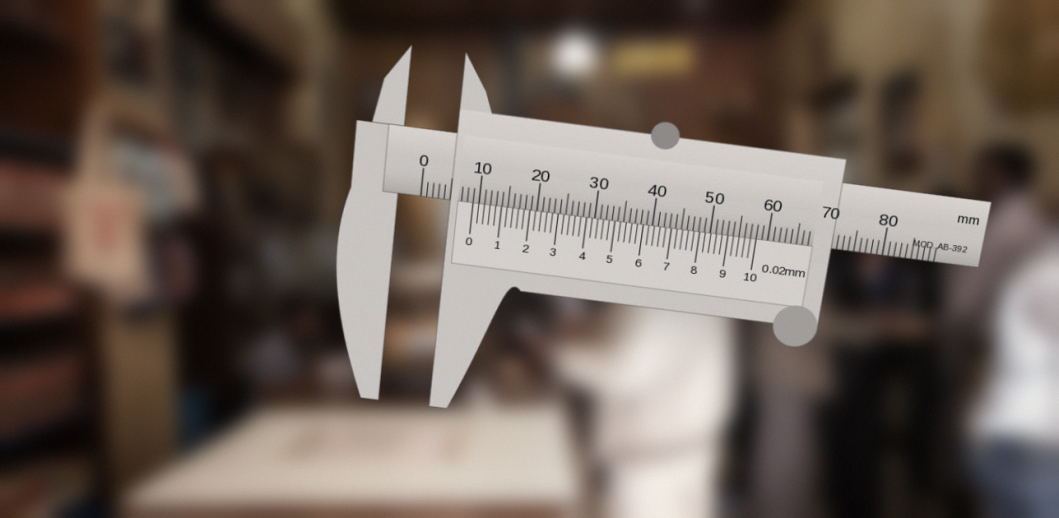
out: 9.0 mm
